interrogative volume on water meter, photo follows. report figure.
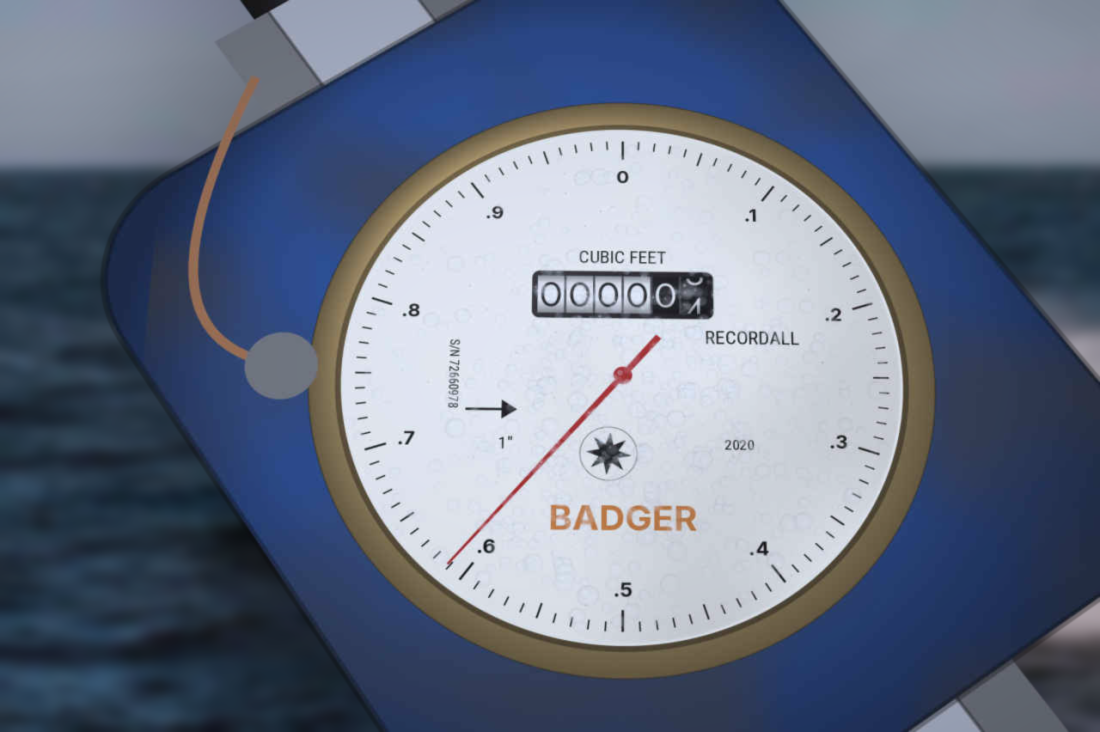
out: 3.61 ft³
